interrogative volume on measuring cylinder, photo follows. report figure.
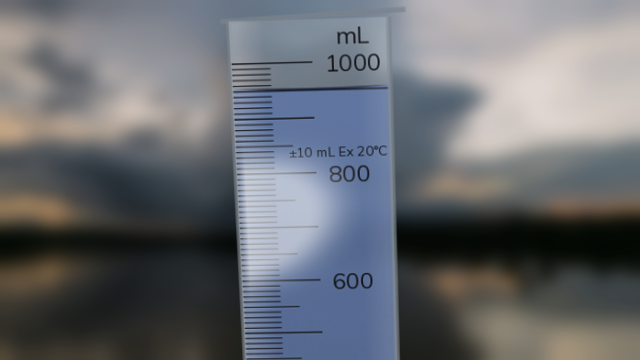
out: 950 mL
